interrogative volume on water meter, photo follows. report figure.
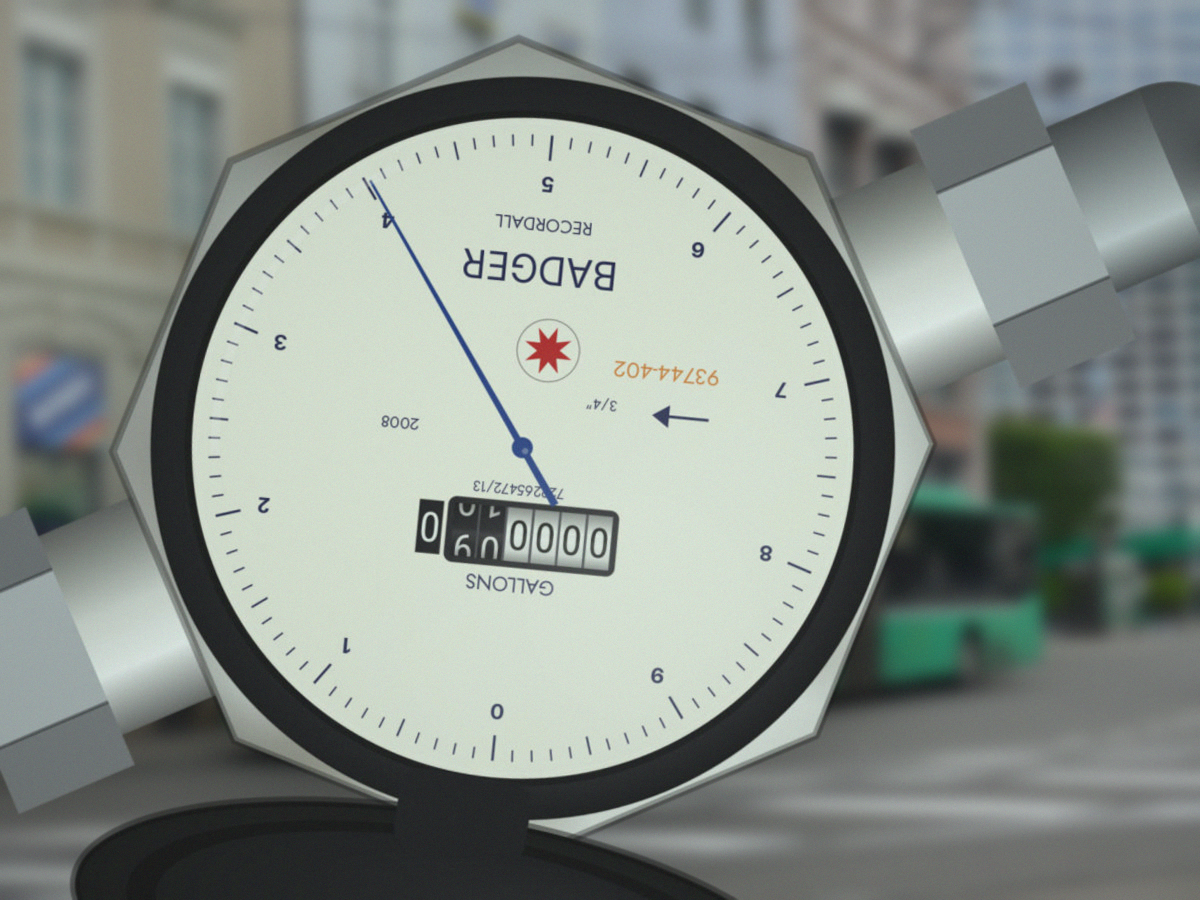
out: 94.0 gal
